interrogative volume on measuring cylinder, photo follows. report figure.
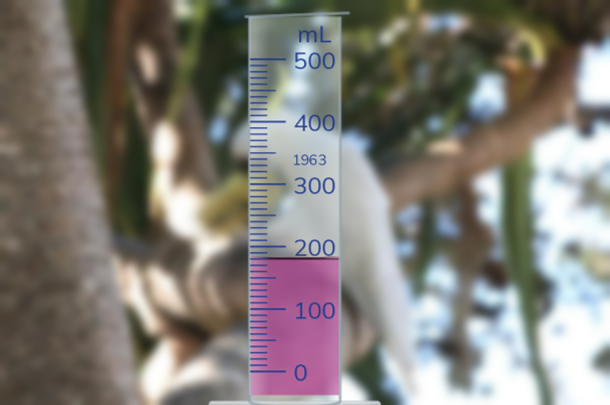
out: 180 mL
